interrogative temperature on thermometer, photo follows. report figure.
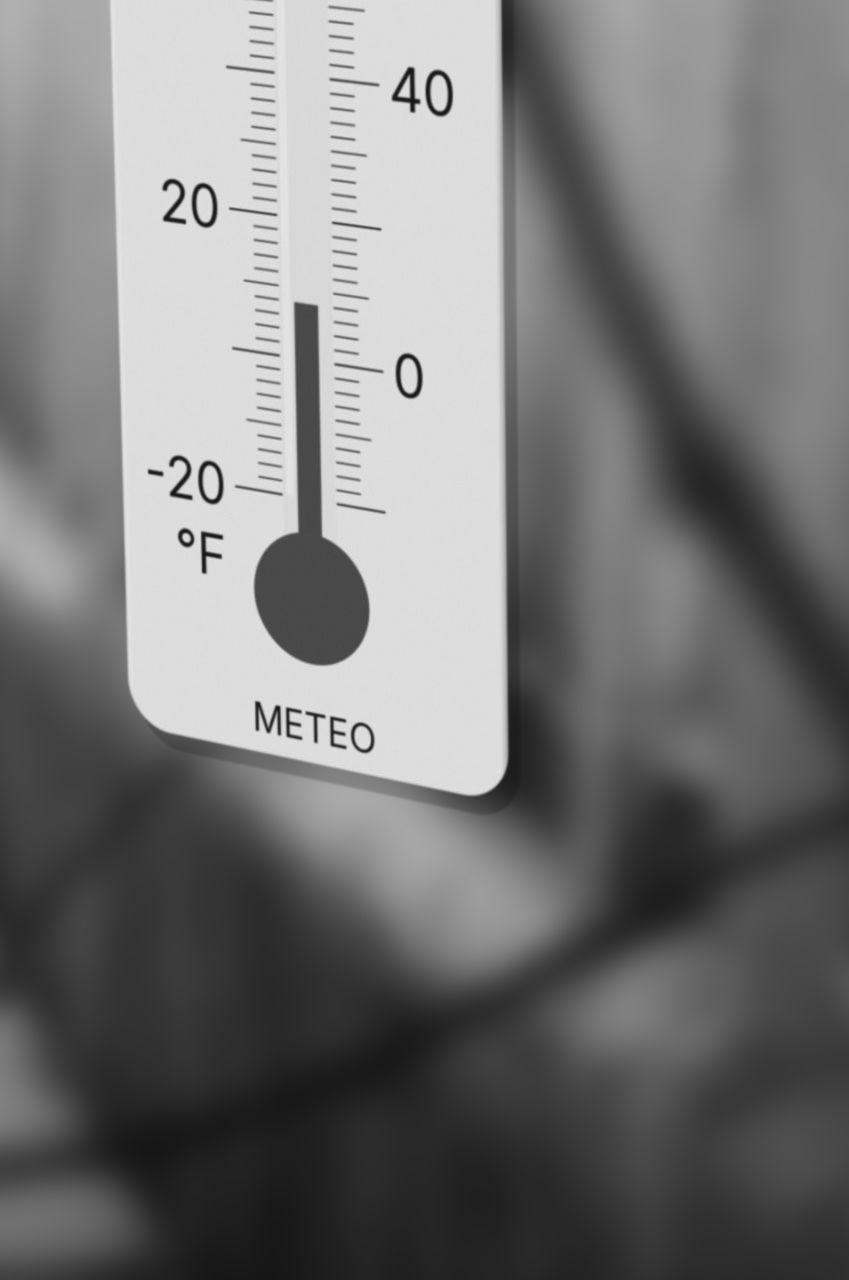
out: 8 °F
